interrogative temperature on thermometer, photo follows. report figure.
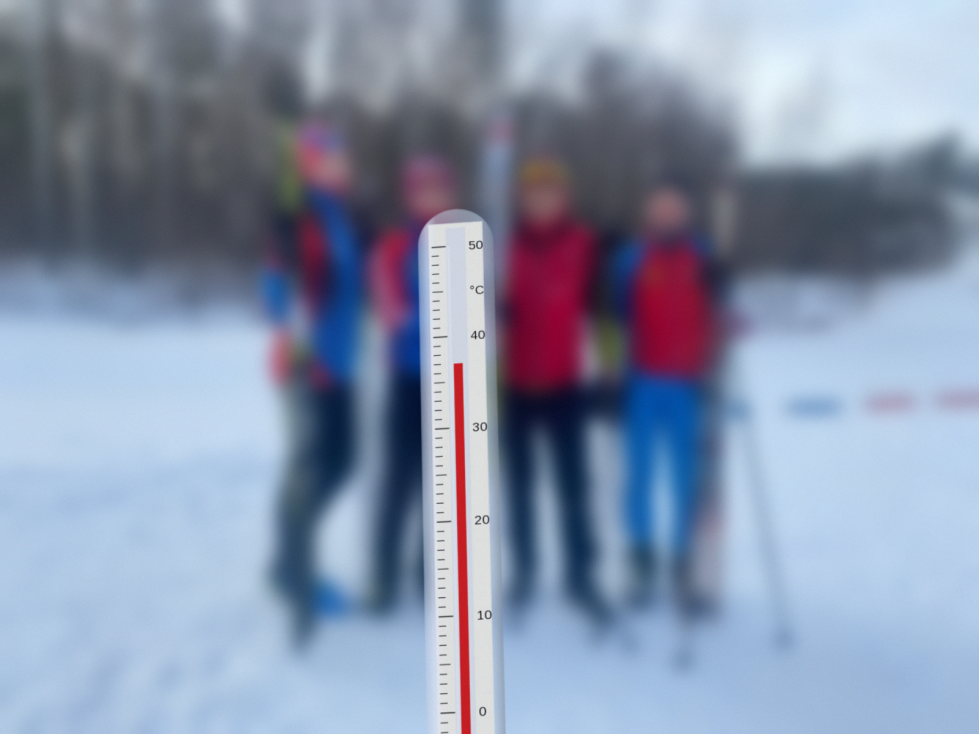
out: 37 °C
